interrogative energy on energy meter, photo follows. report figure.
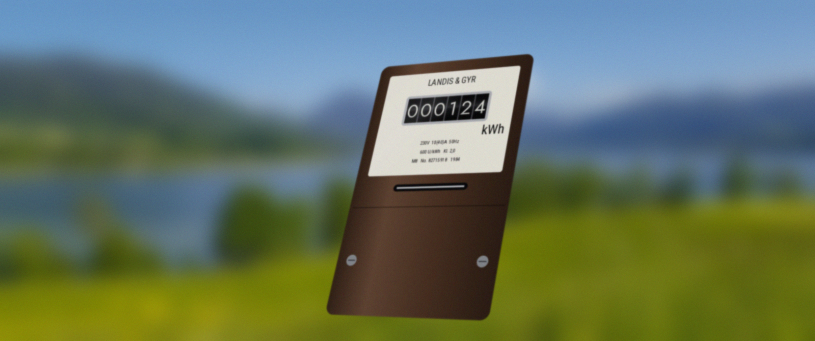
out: 124 kWh
